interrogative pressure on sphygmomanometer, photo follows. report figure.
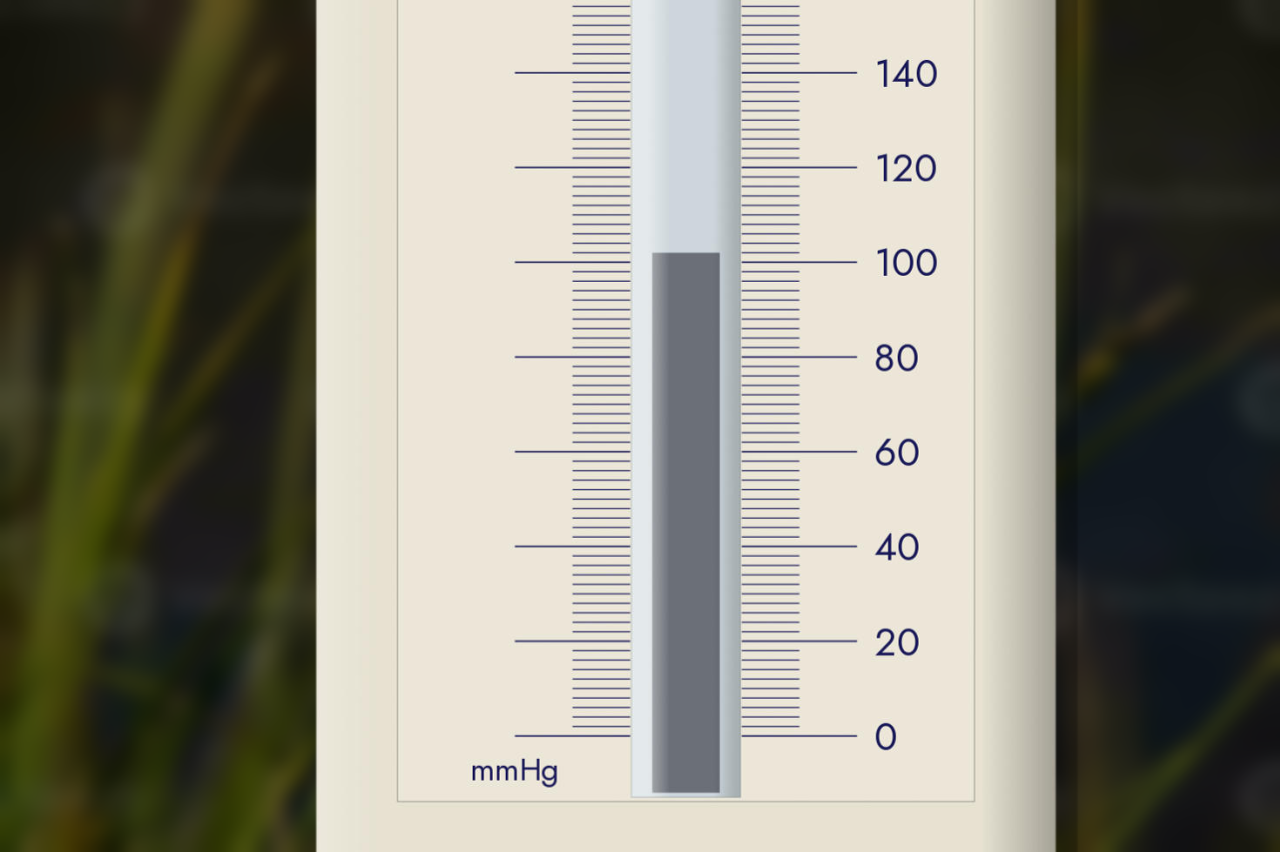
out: 102 mmHg
